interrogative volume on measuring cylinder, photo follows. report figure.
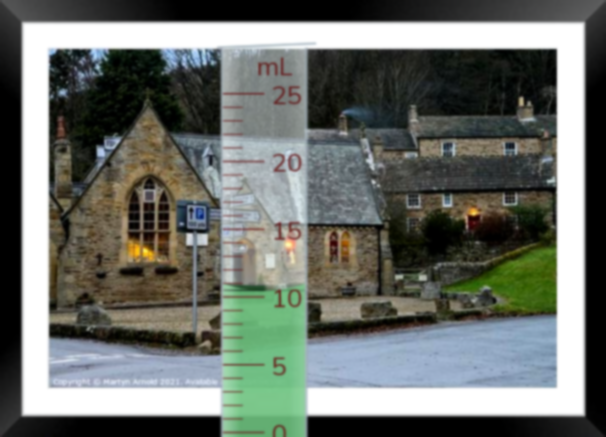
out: 10.5 mL
